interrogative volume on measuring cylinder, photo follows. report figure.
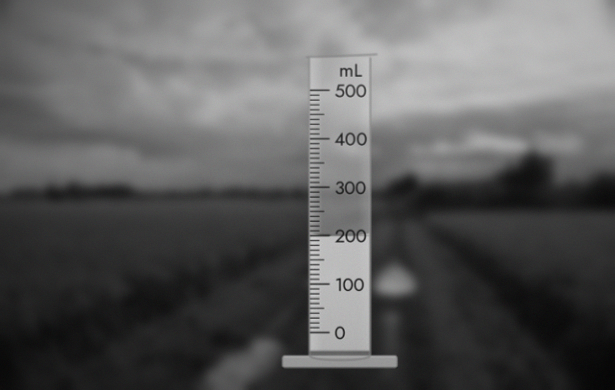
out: 200 mL
